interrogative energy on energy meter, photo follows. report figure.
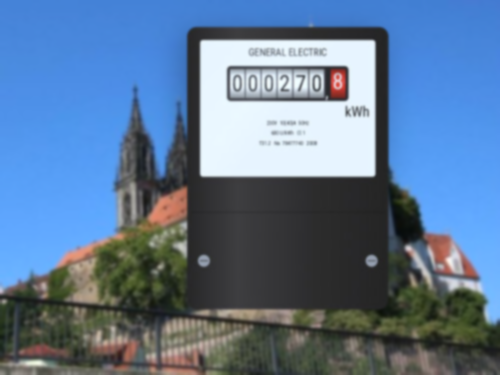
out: 270.8 kWh
